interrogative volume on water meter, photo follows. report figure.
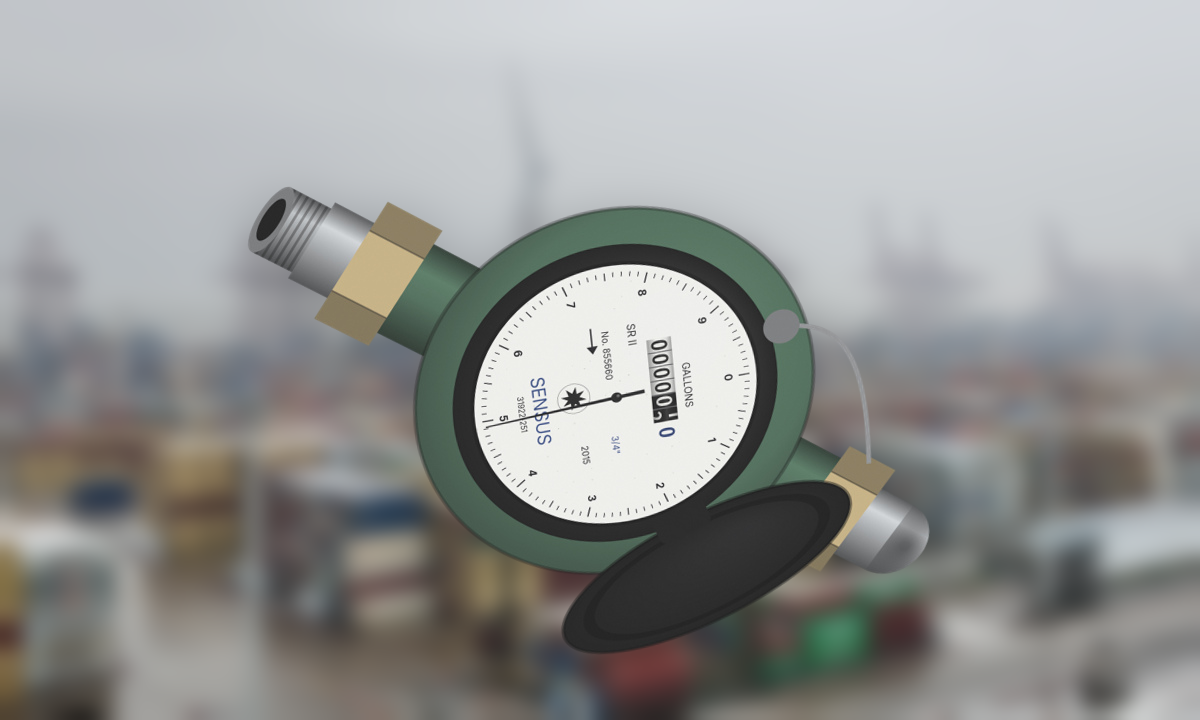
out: 14.9 gal
